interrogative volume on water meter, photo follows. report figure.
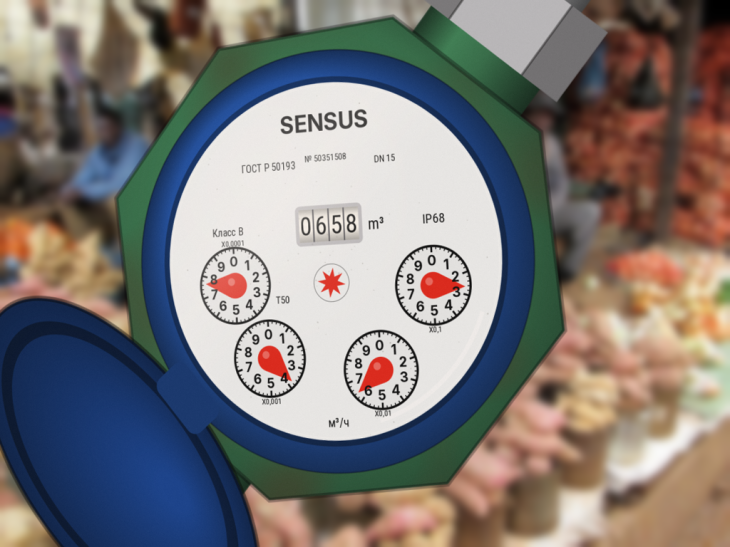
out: 658.2637 m³
